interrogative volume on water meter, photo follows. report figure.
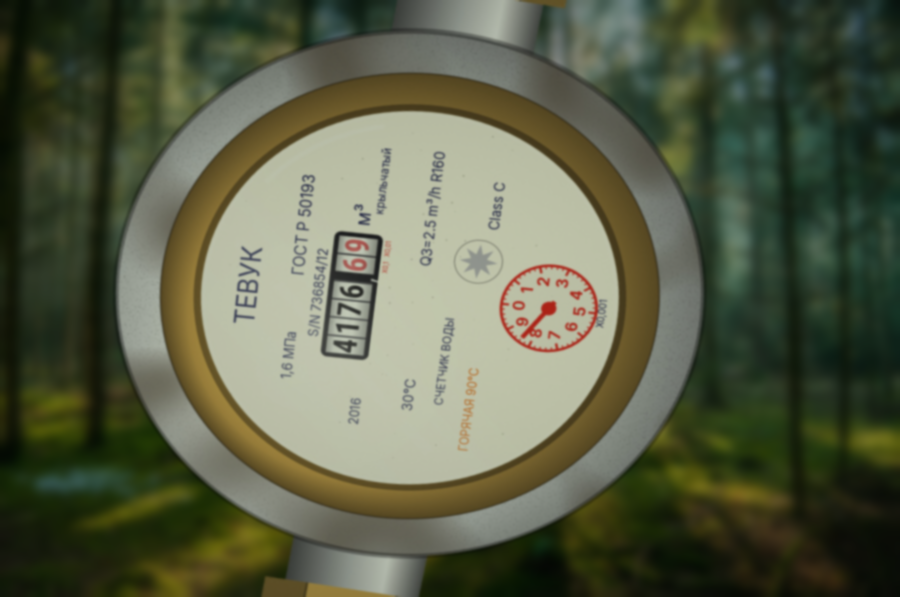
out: 4176.698 m³
